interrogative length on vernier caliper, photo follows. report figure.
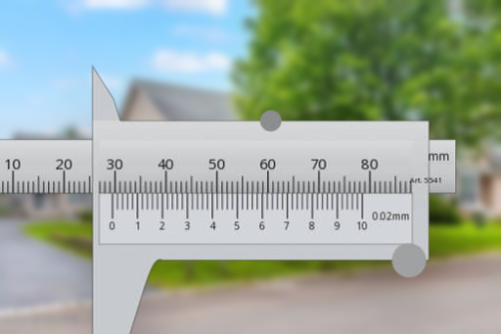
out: 29.5 mm
